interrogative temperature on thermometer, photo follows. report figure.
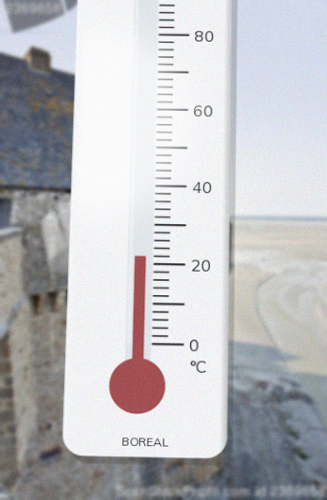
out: 22 °C
